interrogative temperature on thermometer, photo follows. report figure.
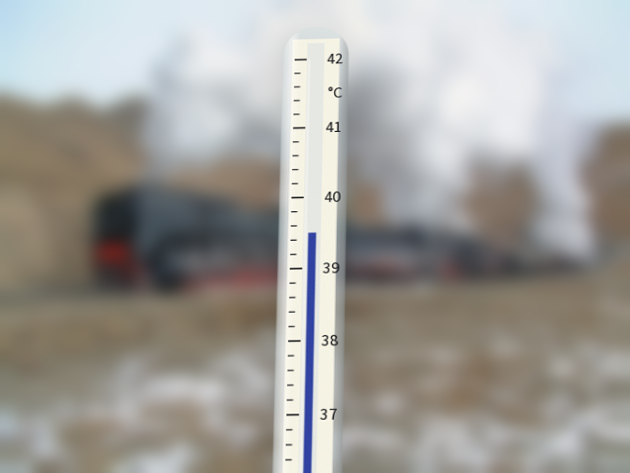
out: 39.5 °C
